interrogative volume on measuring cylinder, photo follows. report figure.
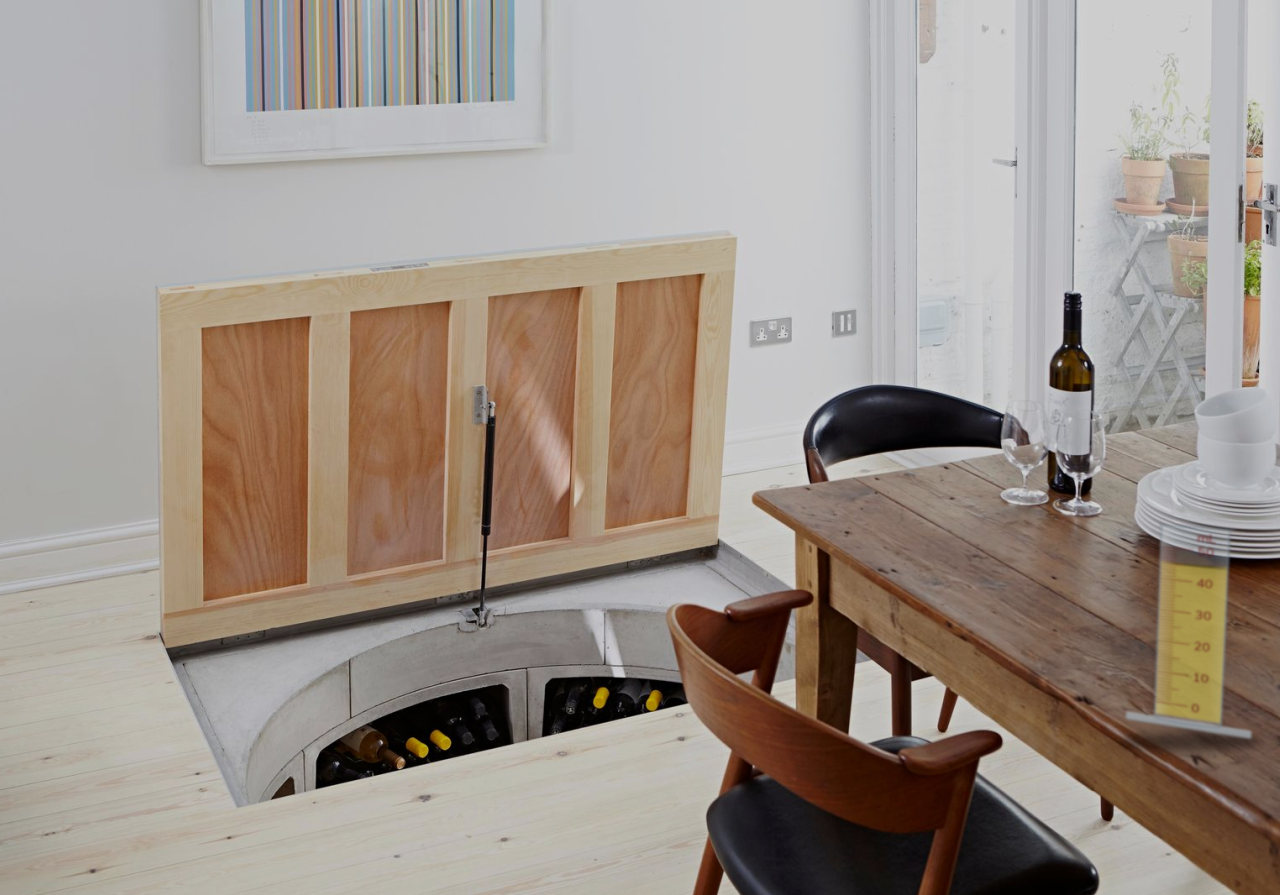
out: 45 mL
